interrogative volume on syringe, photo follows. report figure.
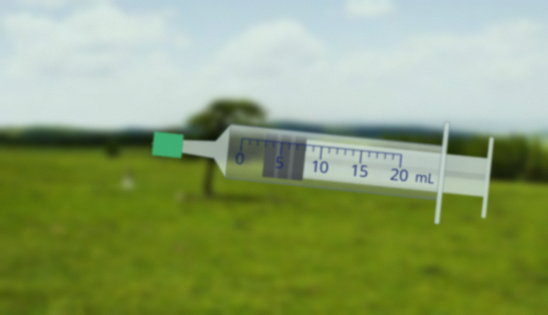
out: 3 mL
